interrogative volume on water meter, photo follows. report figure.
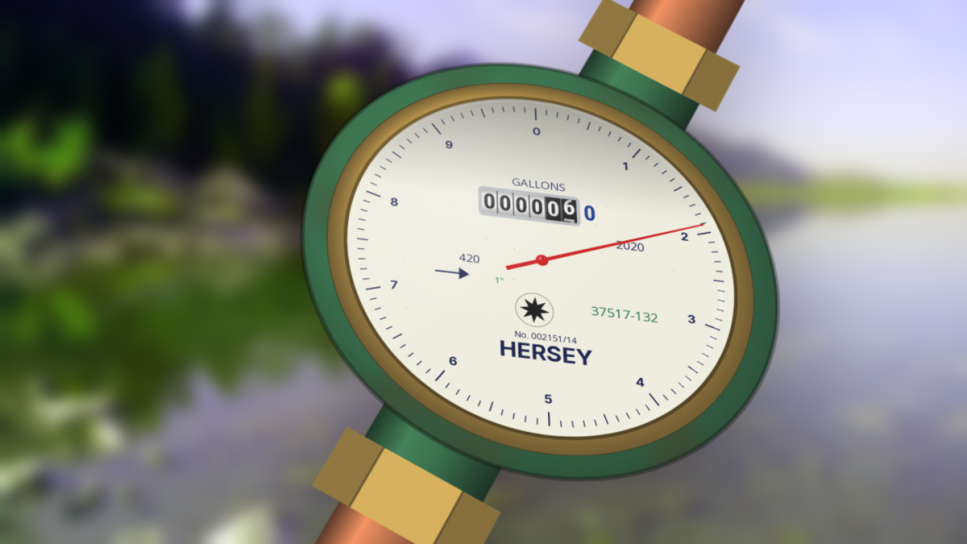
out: 61.9 gal
